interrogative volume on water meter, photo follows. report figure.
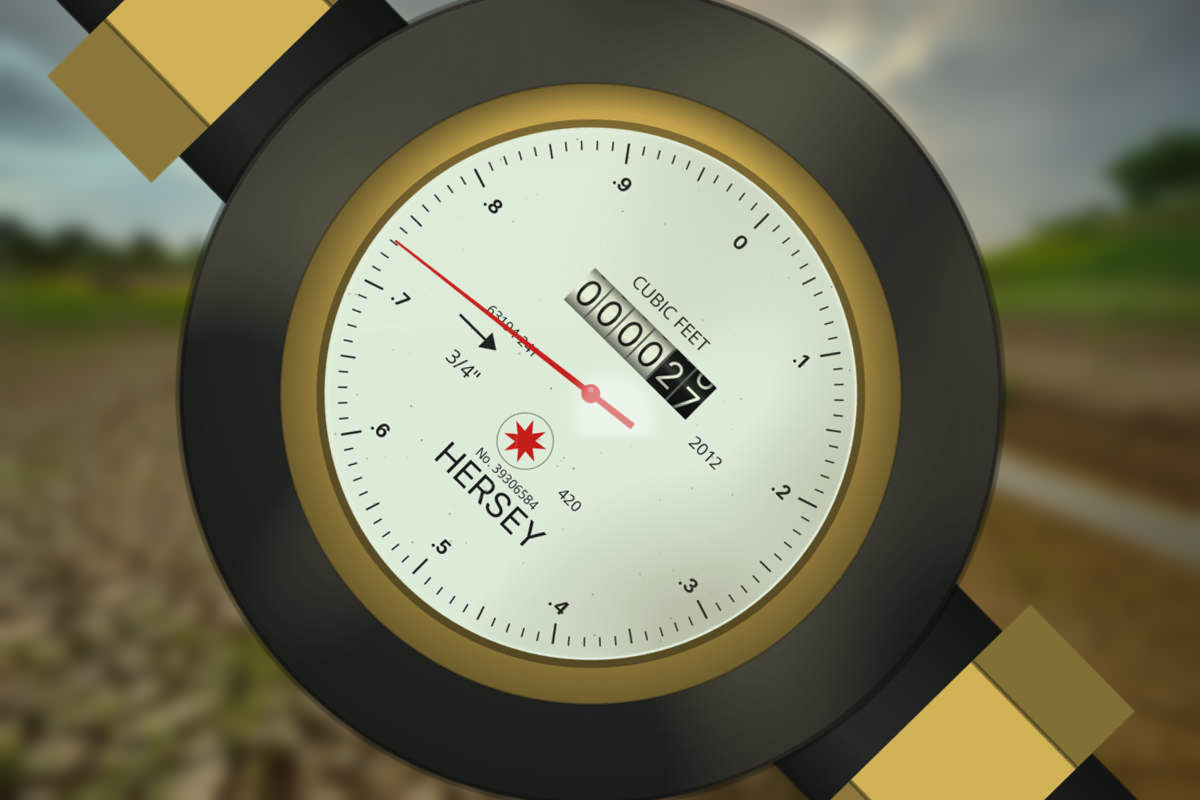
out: 26.73 ft³
